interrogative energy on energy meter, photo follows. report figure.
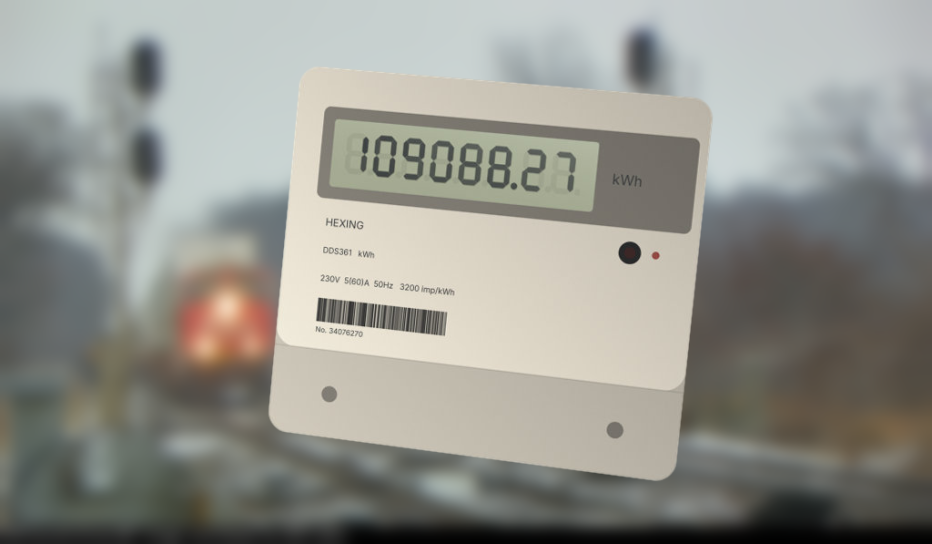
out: 109088.27 kWh
